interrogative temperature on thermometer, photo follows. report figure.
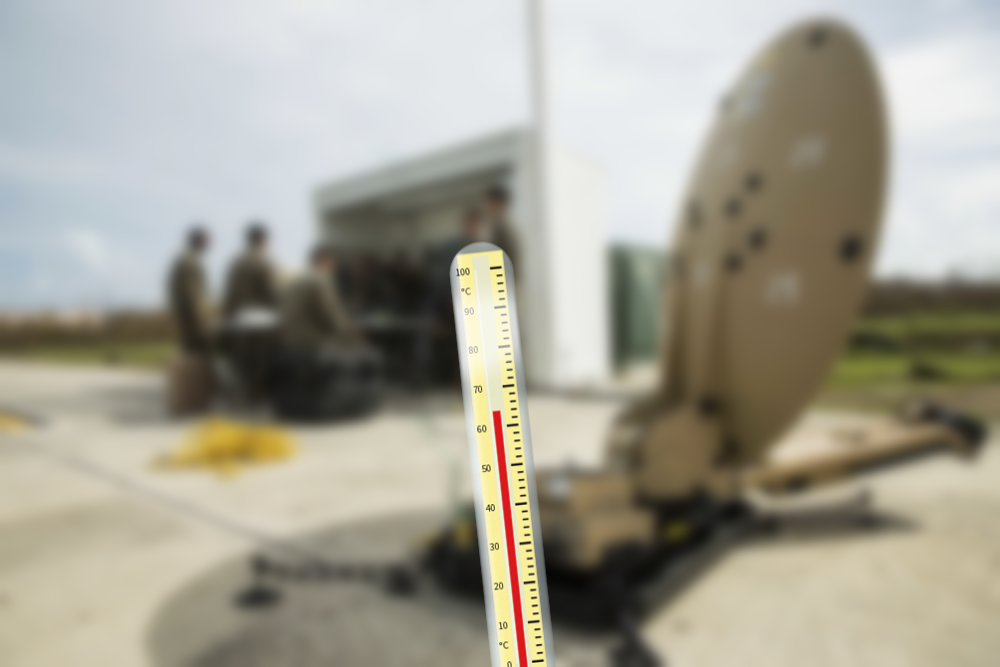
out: 64 °C
